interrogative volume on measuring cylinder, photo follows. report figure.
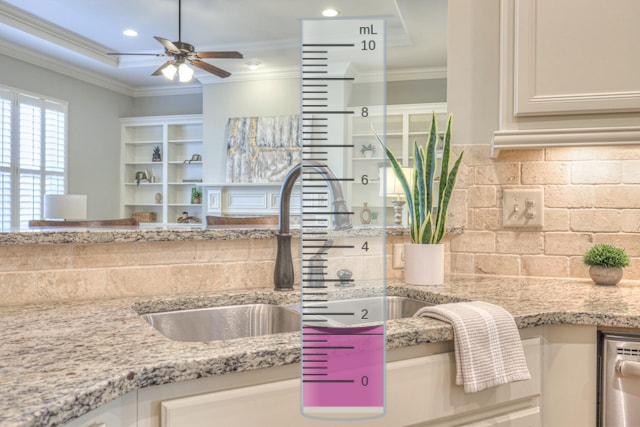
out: 1.4 mL
